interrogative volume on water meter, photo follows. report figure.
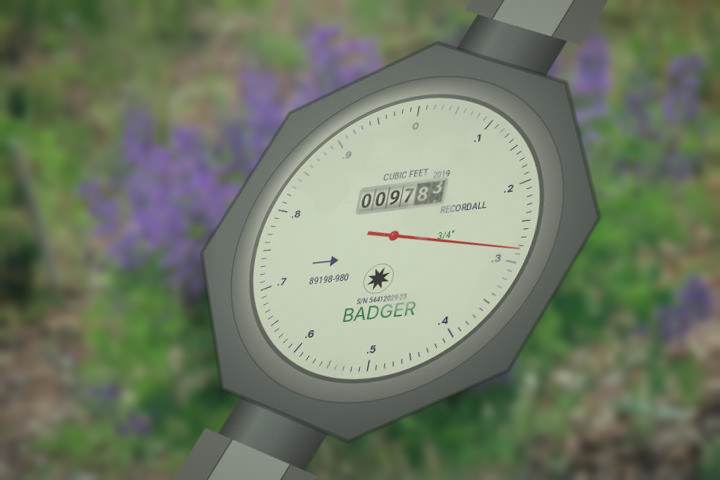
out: 9783.28 ft³
